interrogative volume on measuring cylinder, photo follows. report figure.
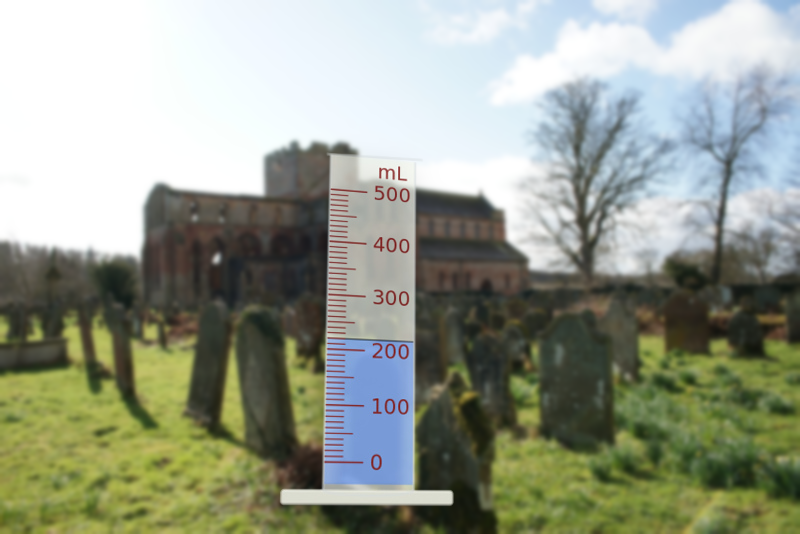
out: 220 mL
